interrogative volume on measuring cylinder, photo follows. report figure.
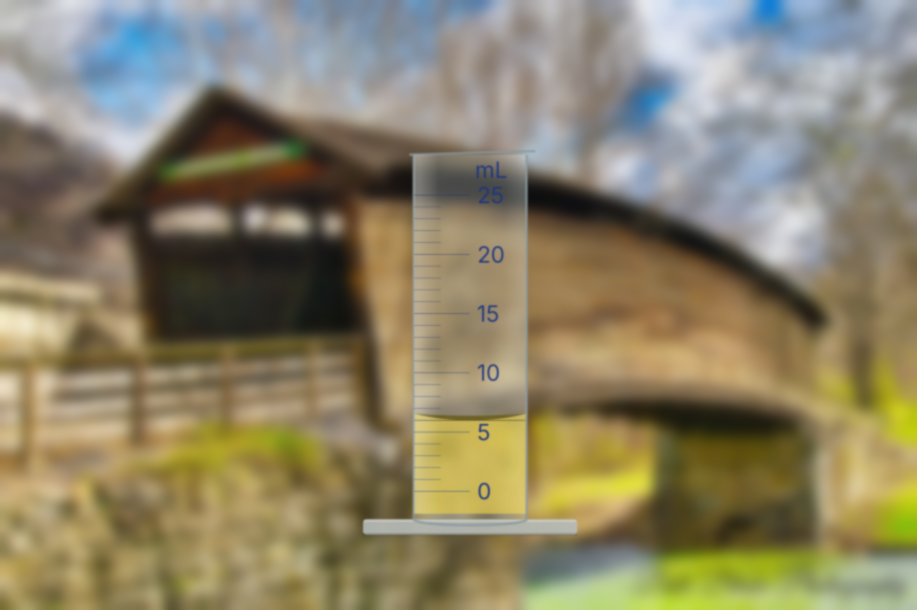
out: 6 mL
